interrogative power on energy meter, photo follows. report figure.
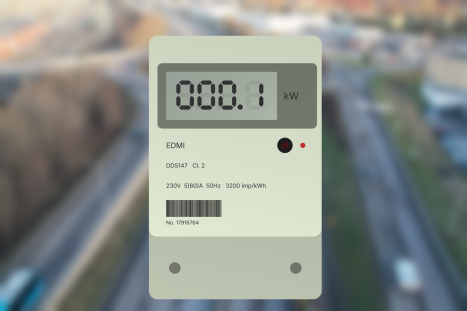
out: 0.1 kW
